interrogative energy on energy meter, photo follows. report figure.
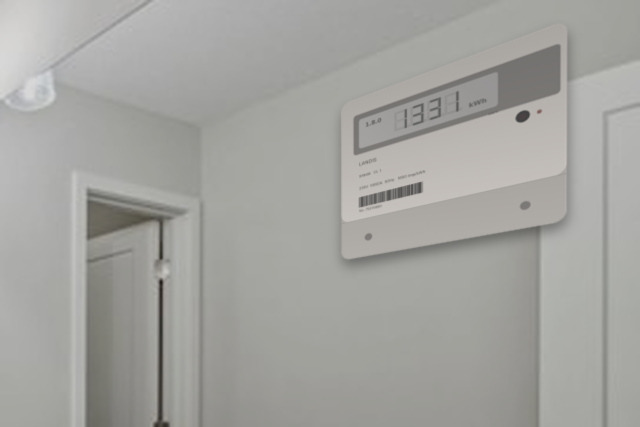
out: 1331 kWh
